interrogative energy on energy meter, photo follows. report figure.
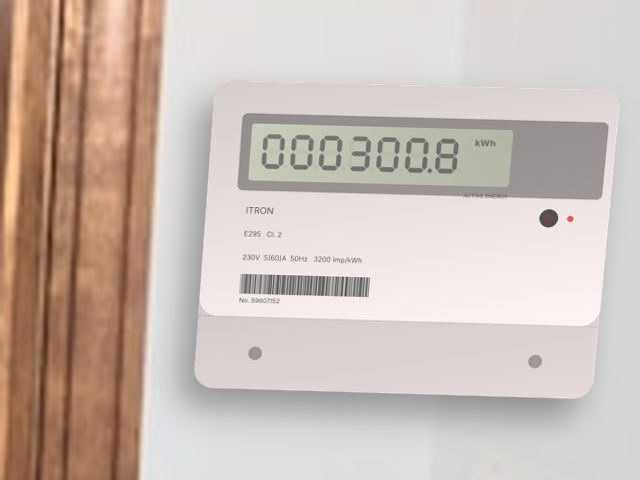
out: 300.8 kWh
